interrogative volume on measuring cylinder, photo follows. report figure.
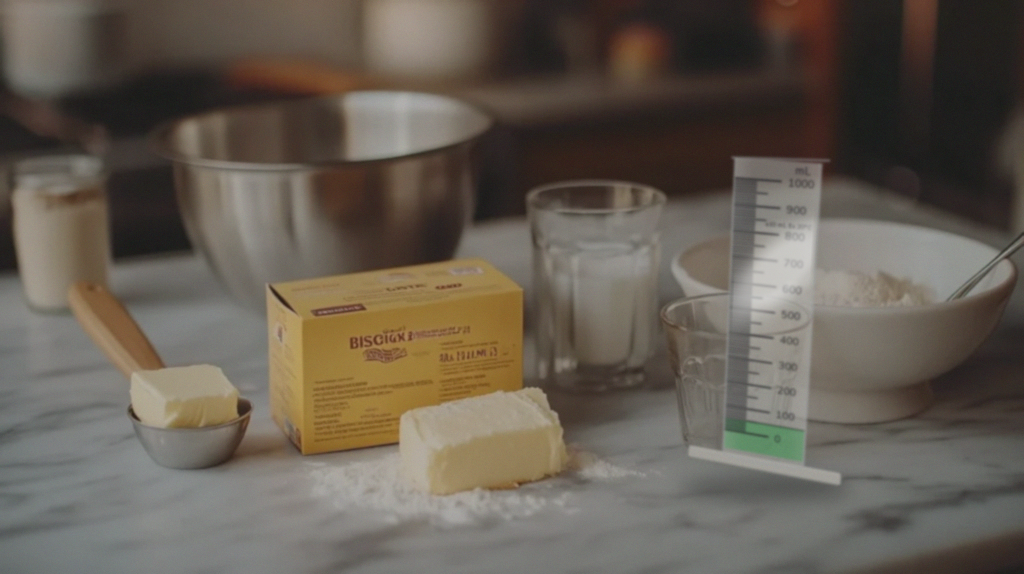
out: 50 mL
